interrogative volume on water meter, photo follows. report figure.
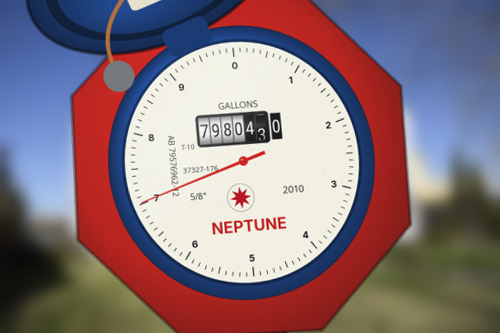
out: 7980427.0 gal
